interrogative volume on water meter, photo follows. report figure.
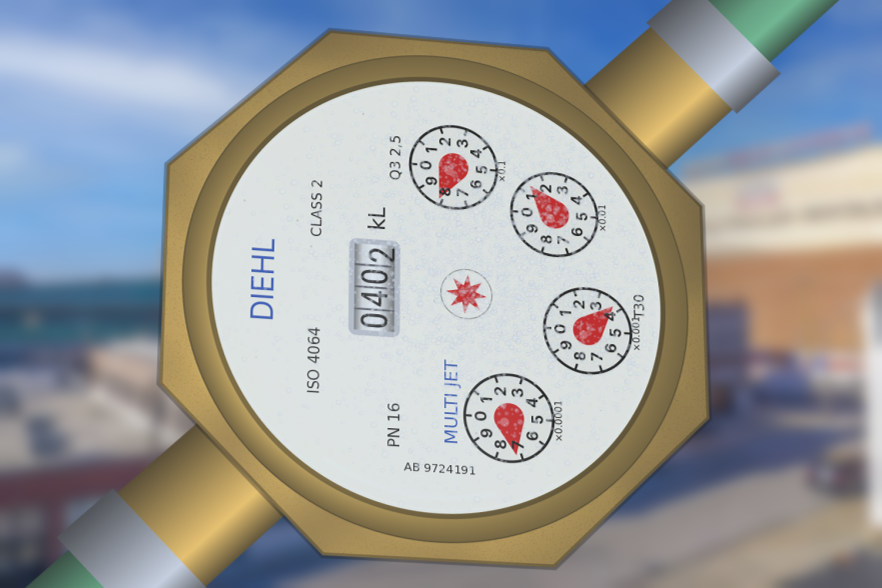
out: 401.8137 kL
